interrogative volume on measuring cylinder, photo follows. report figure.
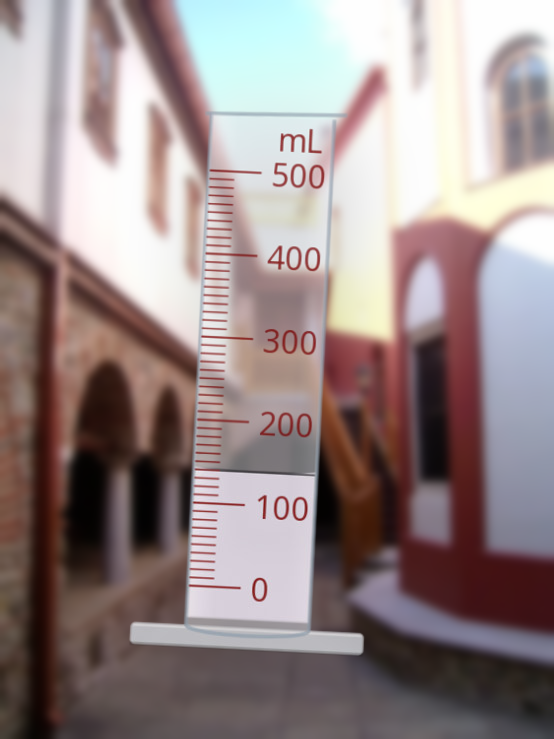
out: 140 mL
